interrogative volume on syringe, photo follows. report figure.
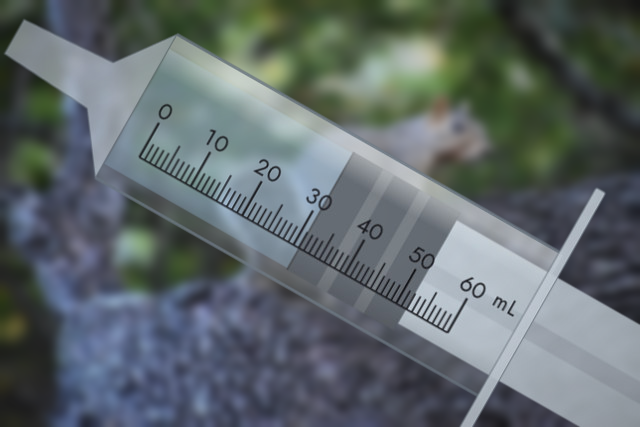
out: 31 mL
